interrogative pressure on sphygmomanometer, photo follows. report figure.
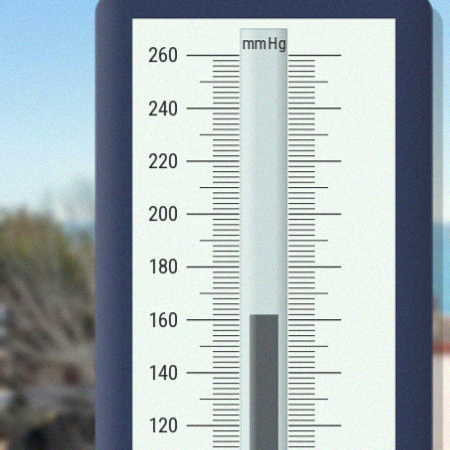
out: 162 mmHg
